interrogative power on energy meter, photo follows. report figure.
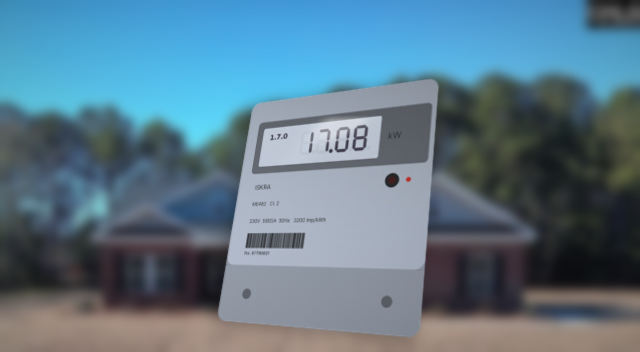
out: 17.08 kW
